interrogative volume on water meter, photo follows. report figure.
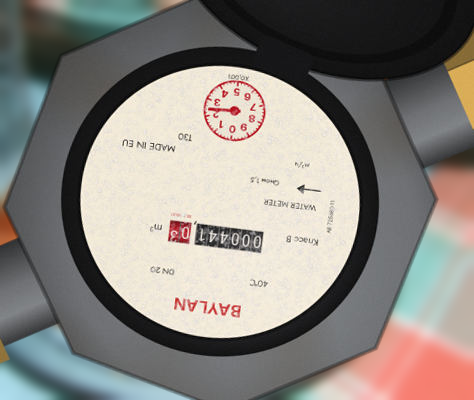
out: 441.032 m³
